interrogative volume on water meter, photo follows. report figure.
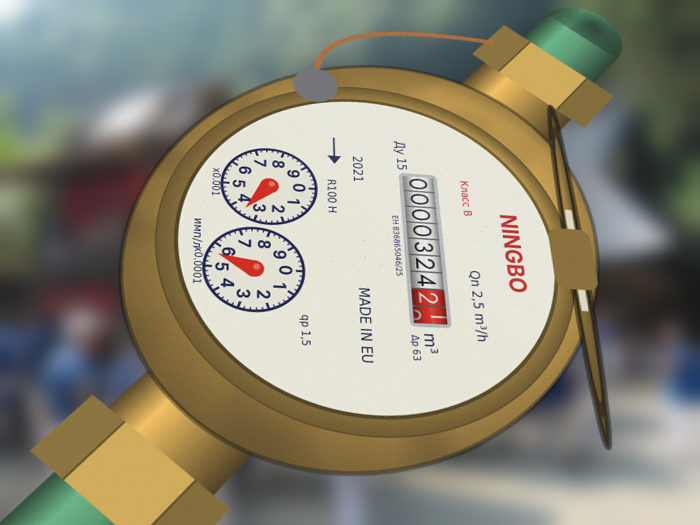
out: 324.2135 m³
